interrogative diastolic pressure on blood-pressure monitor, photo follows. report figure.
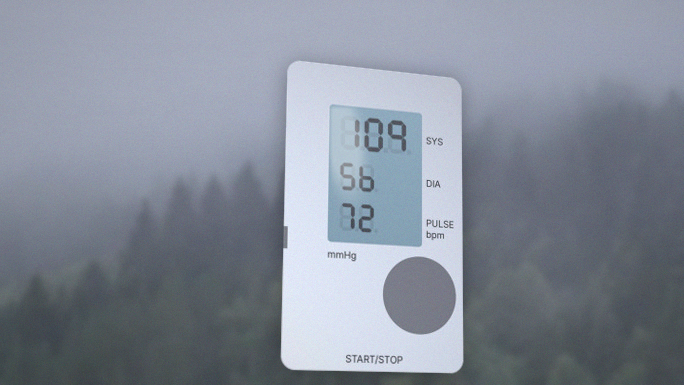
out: 56 mmHg
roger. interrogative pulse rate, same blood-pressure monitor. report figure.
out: 72 bpm
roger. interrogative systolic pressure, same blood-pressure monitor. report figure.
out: 109 mmHg
